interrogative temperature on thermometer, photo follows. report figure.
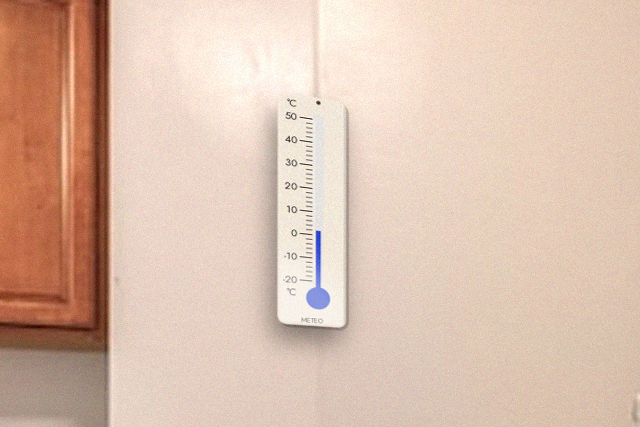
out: 2 °C
